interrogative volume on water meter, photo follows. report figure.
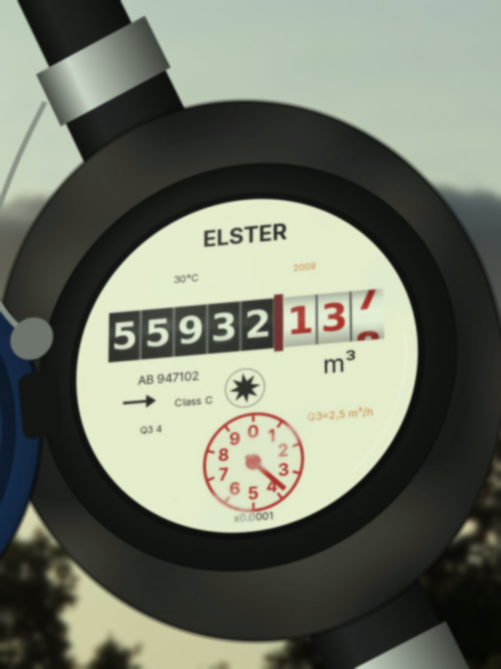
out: 55932.1373 m³
